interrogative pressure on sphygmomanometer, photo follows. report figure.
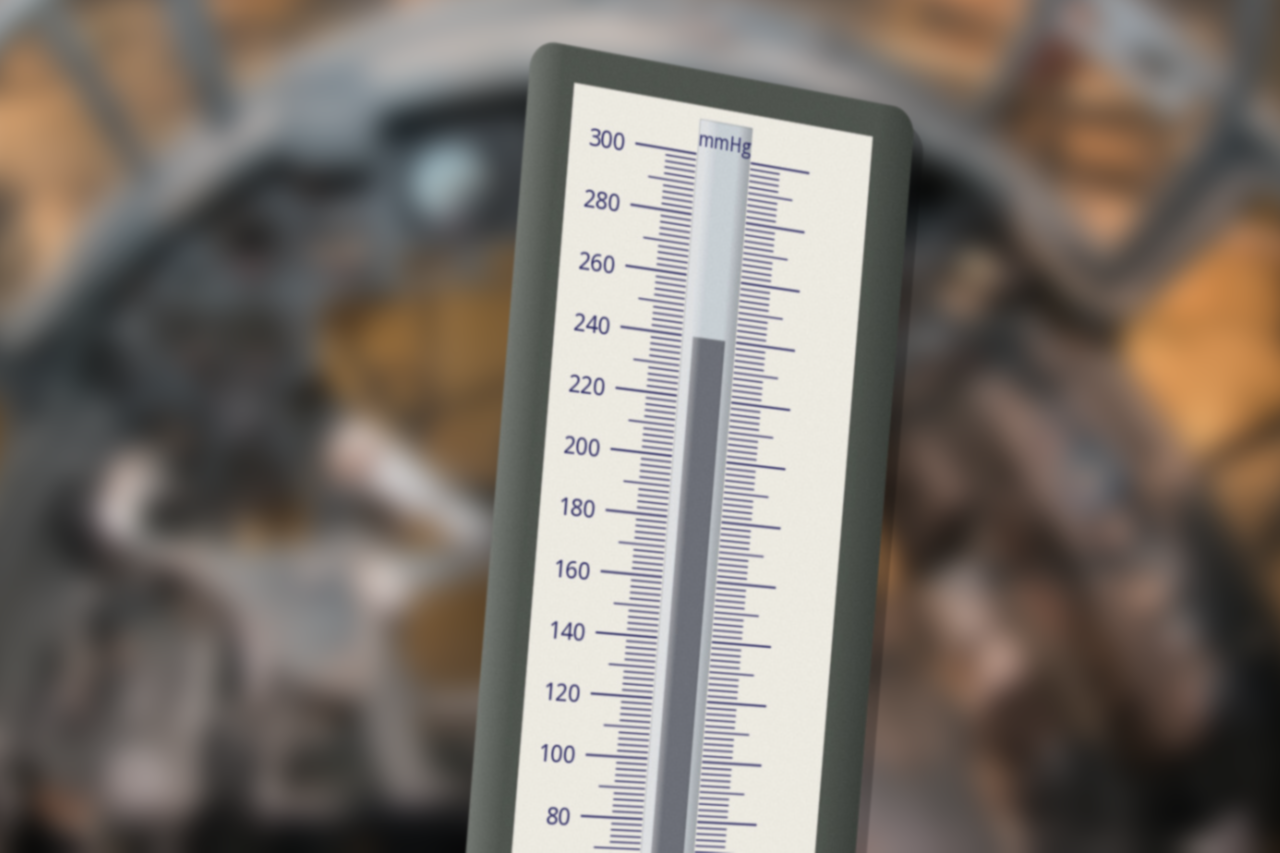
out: 240 mmHg
